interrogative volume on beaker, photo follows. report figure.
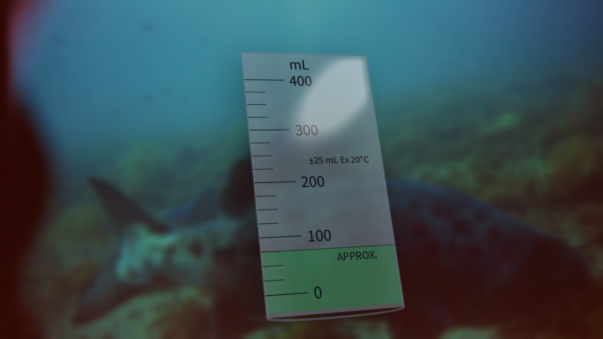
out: 75 mL
